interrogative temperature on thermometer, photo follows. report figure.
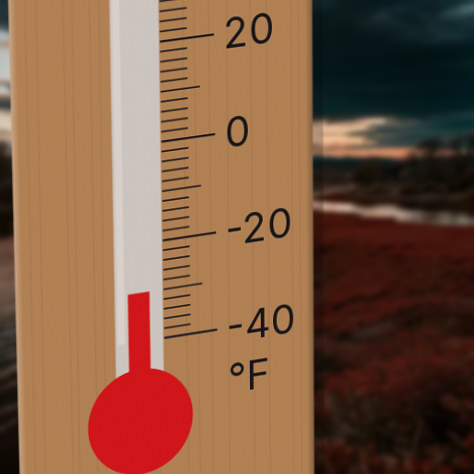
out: -30 °F
